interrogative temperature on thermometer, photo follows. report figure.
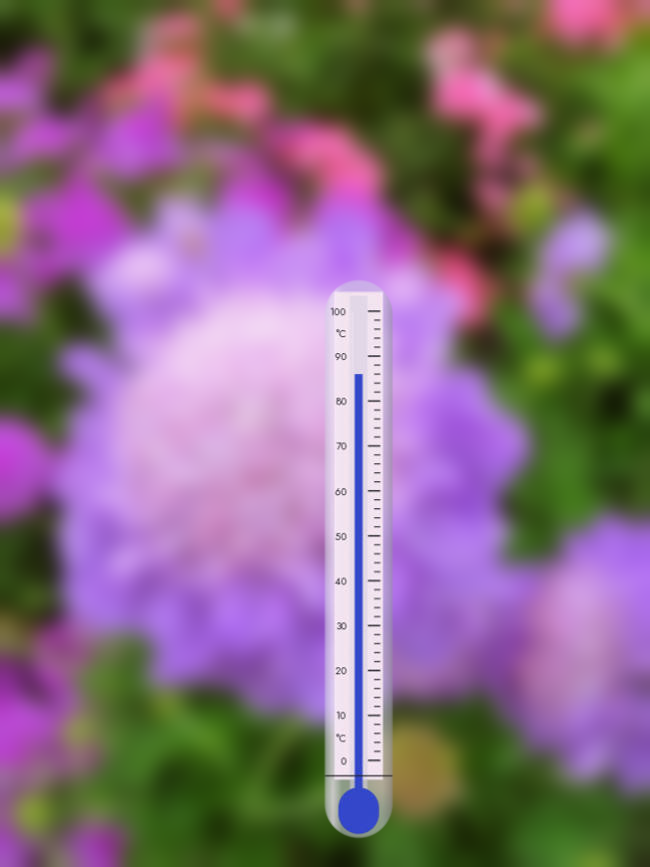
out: 86 °C
